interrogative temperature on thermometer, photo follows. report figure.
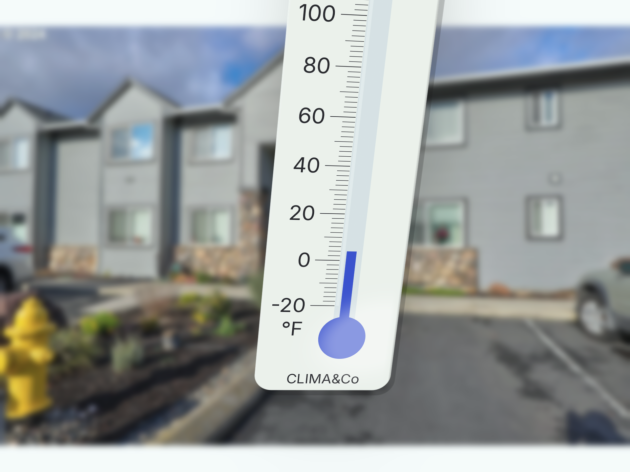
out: 4 °F
